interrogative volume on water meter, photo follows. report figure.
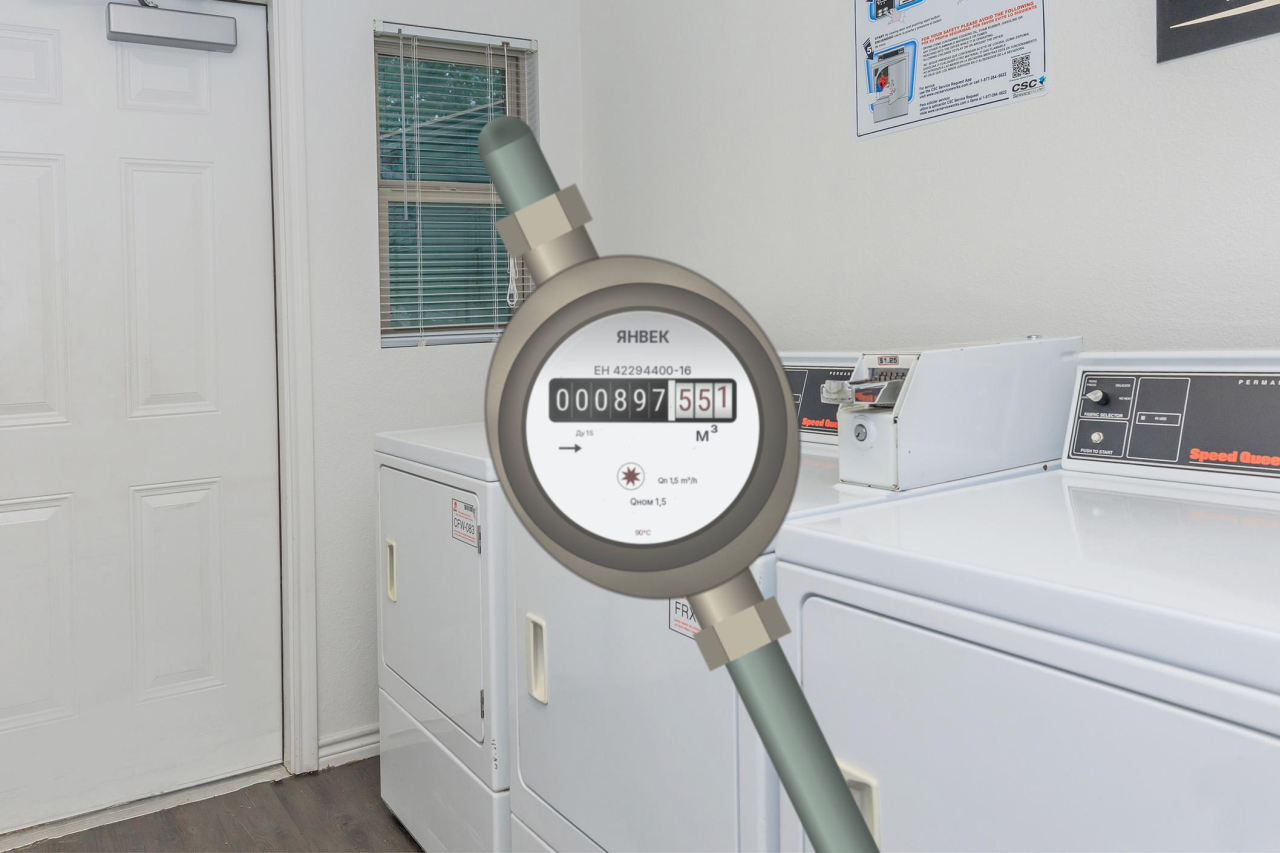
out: 897.551 m³
